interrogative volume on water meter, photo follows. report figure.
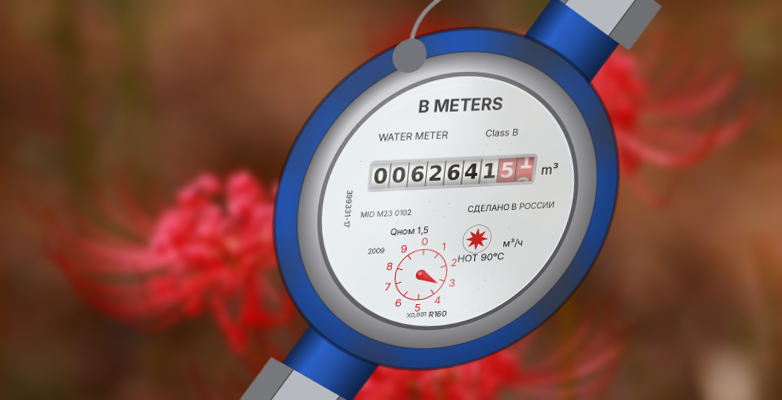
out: 62641.513 m³
